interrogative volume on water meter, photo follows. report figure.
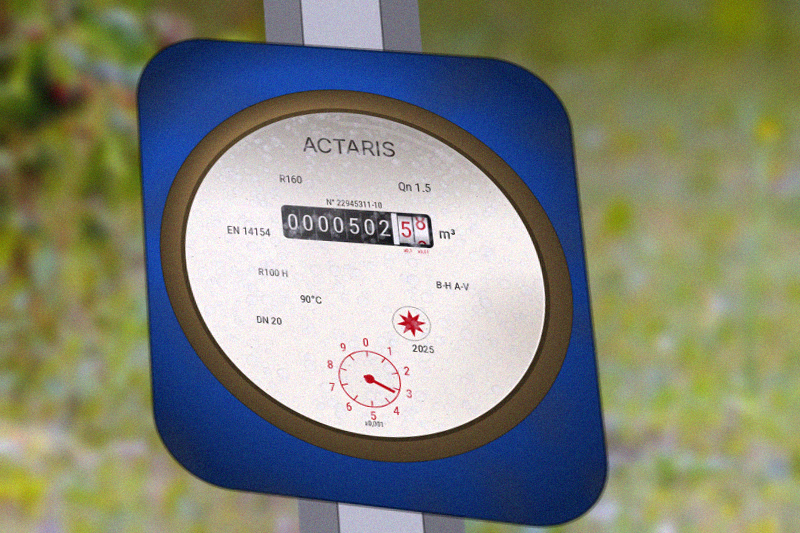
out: 502.583 m³
